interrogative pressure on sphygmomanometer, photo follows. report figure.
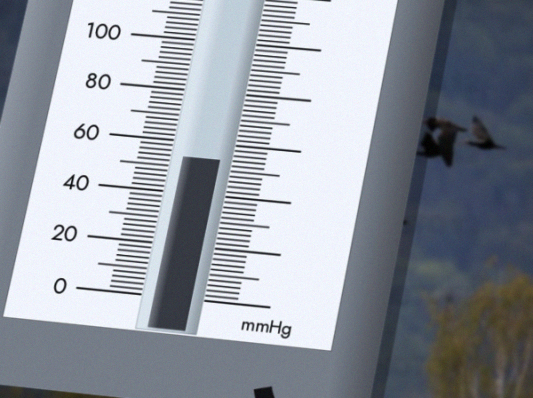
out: 54 mmHg
